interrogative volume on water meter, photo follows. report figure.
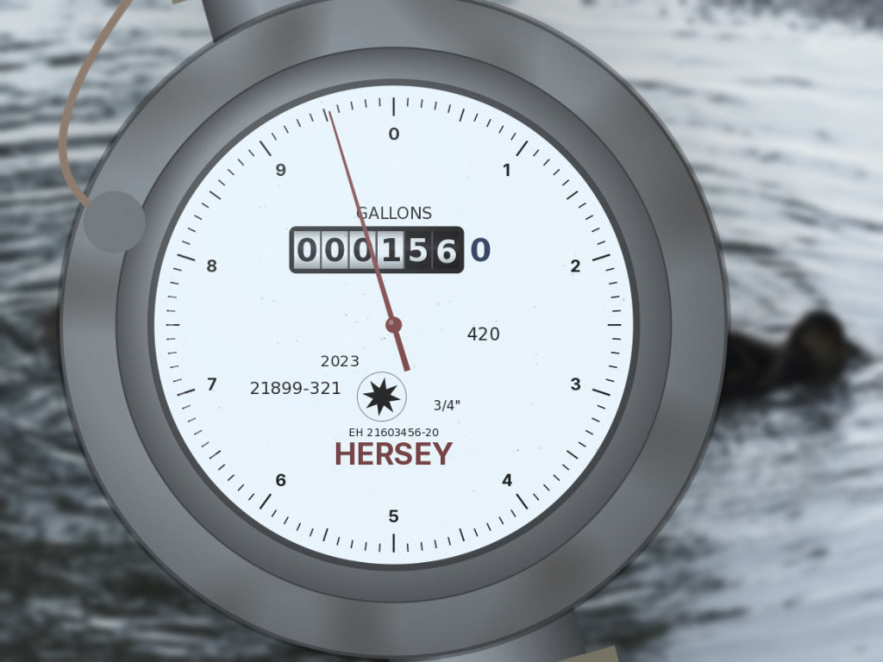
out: 1559.5 gal
